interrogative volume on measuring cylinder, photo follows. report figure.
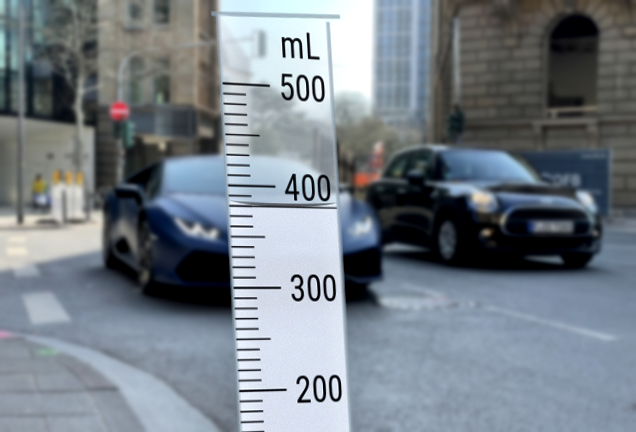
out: 380 mL
